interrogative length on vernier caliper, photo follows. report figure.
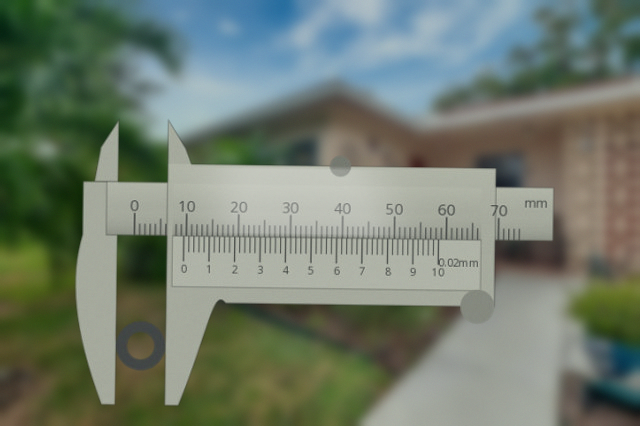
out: 9.5 mm
